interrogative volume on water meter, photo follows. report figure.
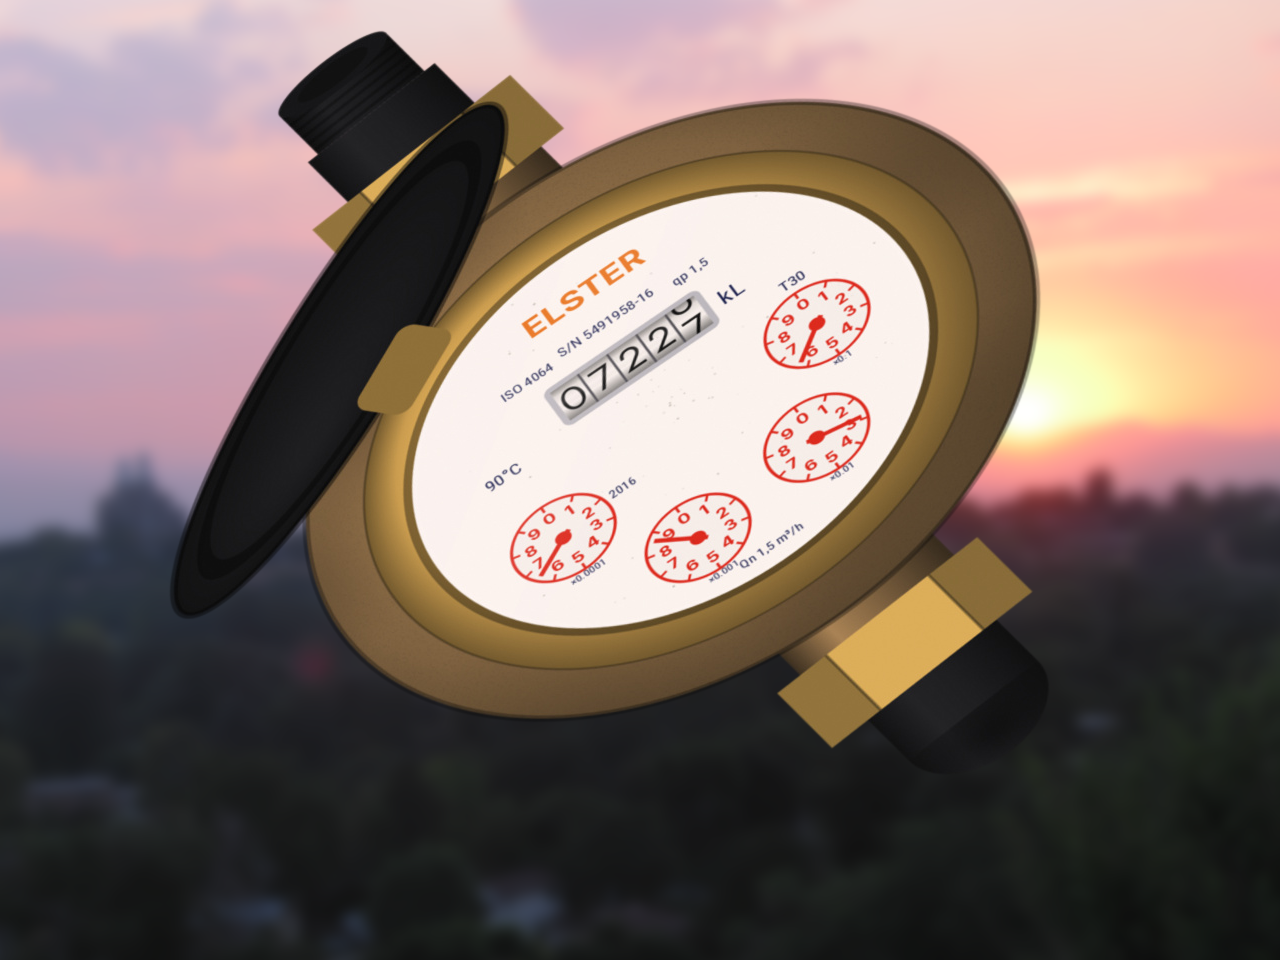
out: 7226.6286 kL
